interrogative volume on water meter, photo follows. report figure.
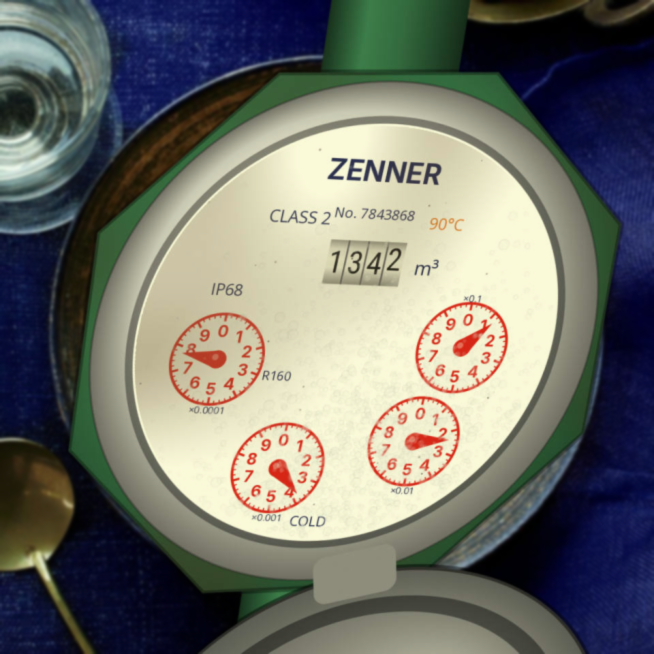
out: 1342.1237 m³
